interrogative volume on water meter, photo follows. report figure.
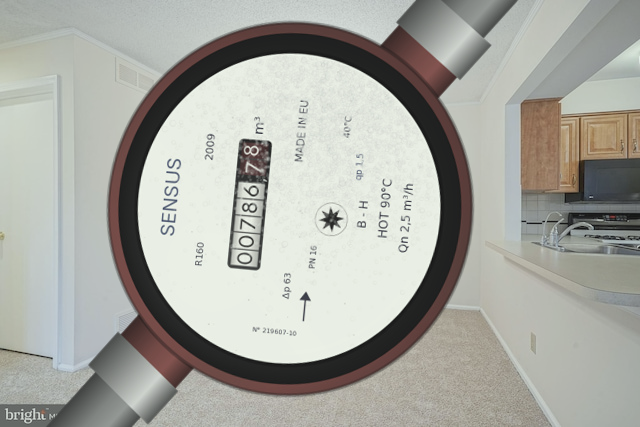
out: 786.78 m³
